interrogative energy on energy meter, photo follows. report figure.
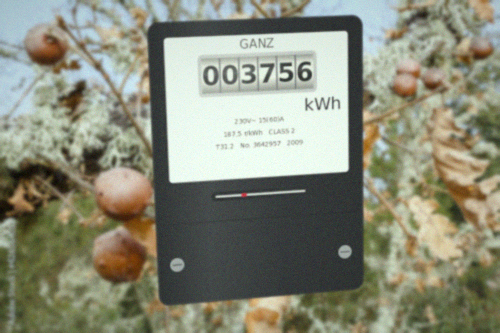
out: 3756 kWh
